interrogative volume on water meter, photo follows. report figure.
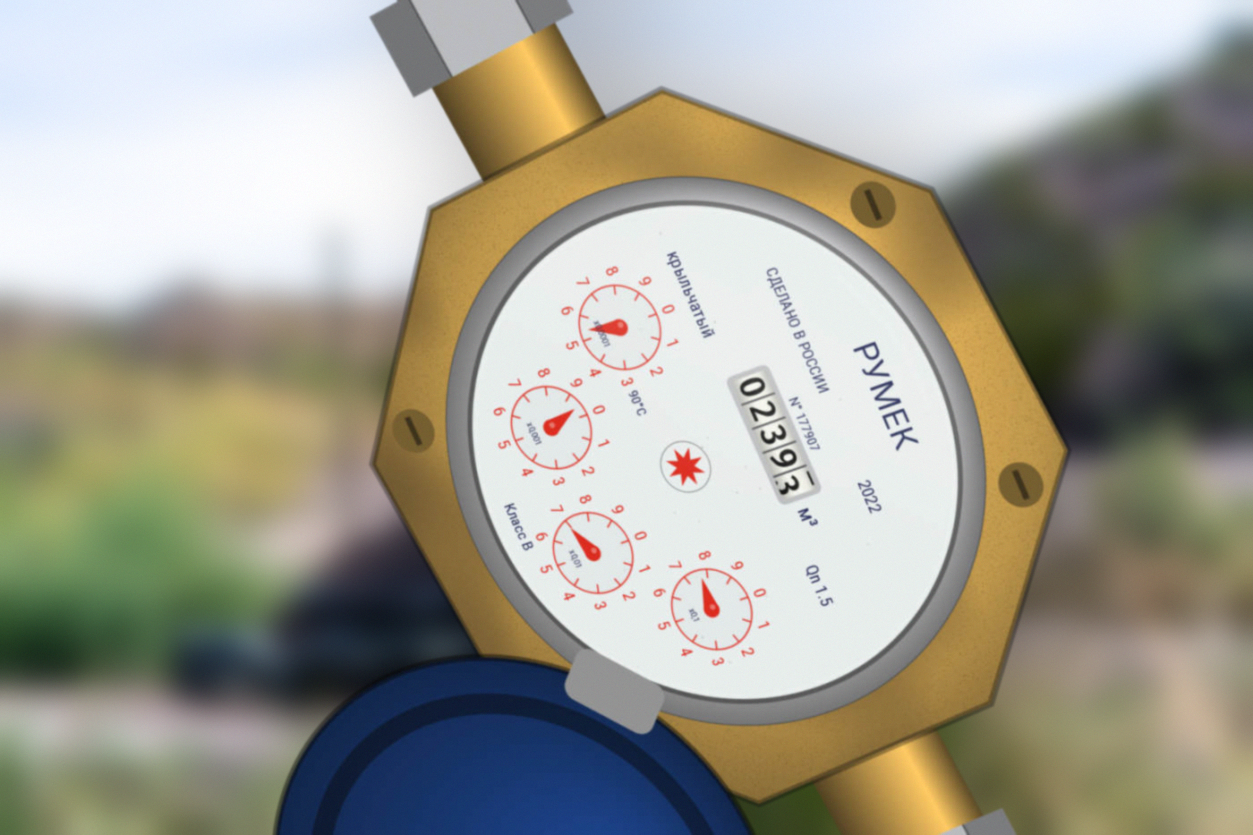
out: 2392.7695 m³
